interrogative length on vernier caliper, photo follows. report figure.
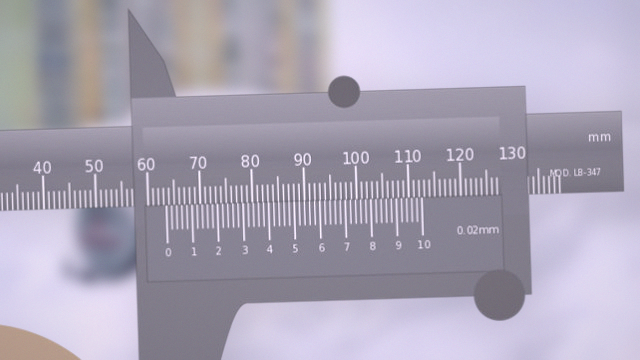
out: 63.5 mm
